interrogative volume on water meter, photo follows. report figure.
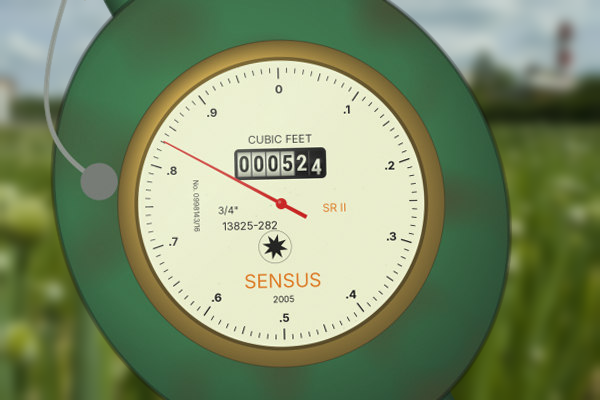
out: 523.83 ft³
